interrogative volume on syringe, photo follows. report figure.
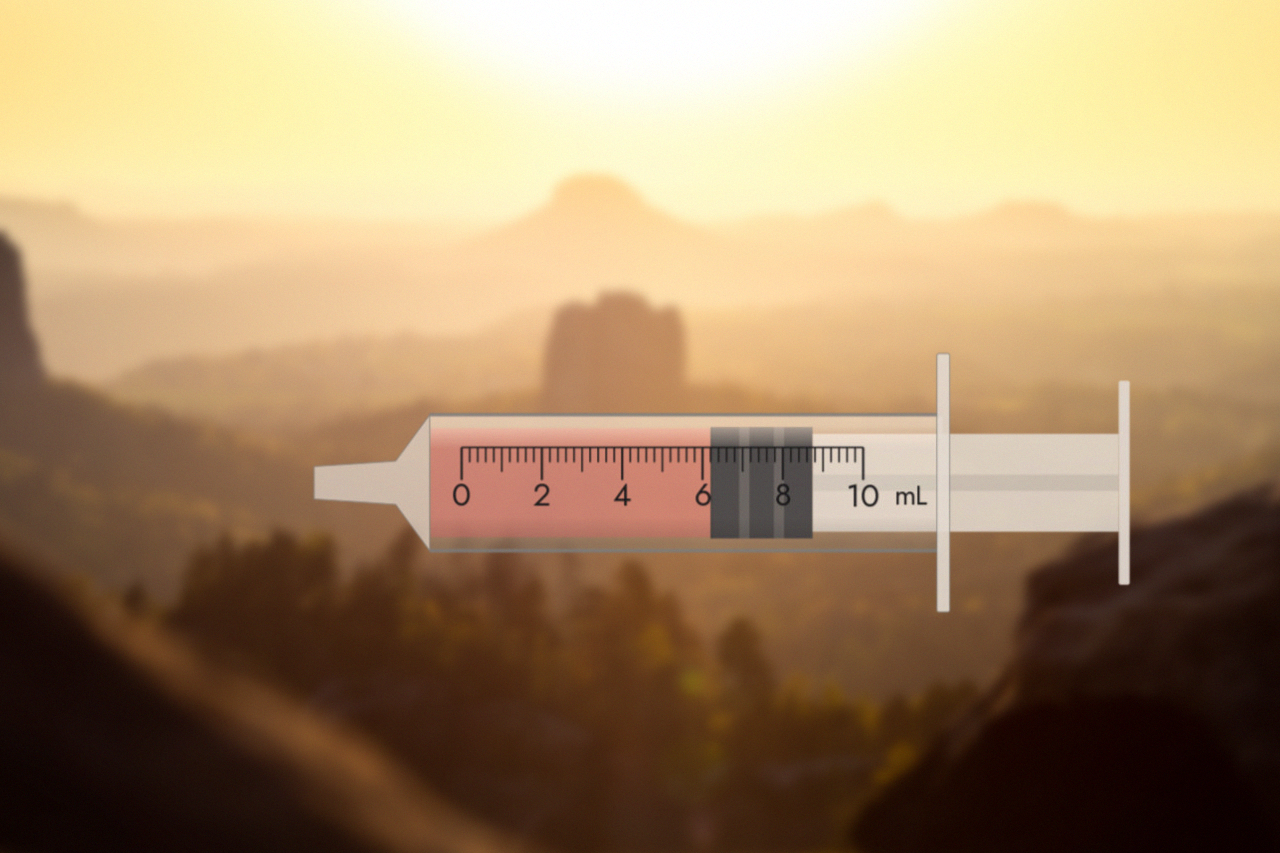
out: 6.2 mL
